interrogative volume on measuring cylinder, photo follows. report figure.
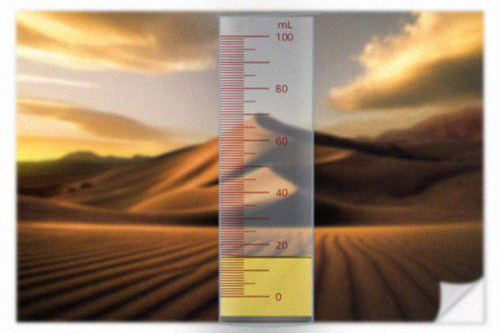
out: 15 mL
